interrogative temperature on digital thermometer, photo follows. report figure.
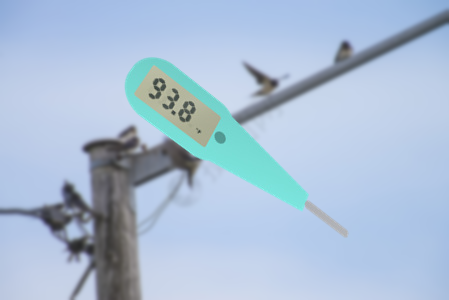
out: 93.8 °F
